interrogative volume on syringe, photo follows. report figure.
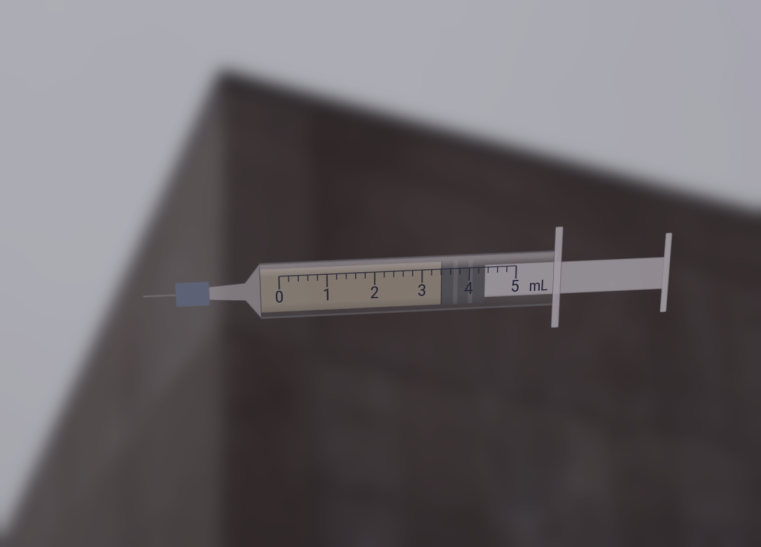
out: 3.4 mL
